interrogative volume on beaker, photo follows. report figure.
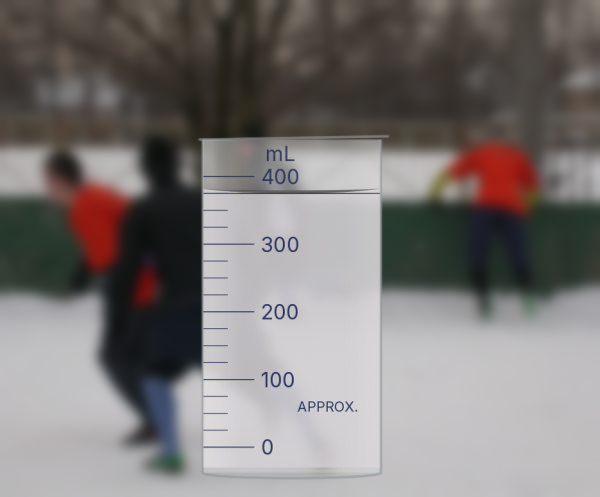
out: 375 mL
